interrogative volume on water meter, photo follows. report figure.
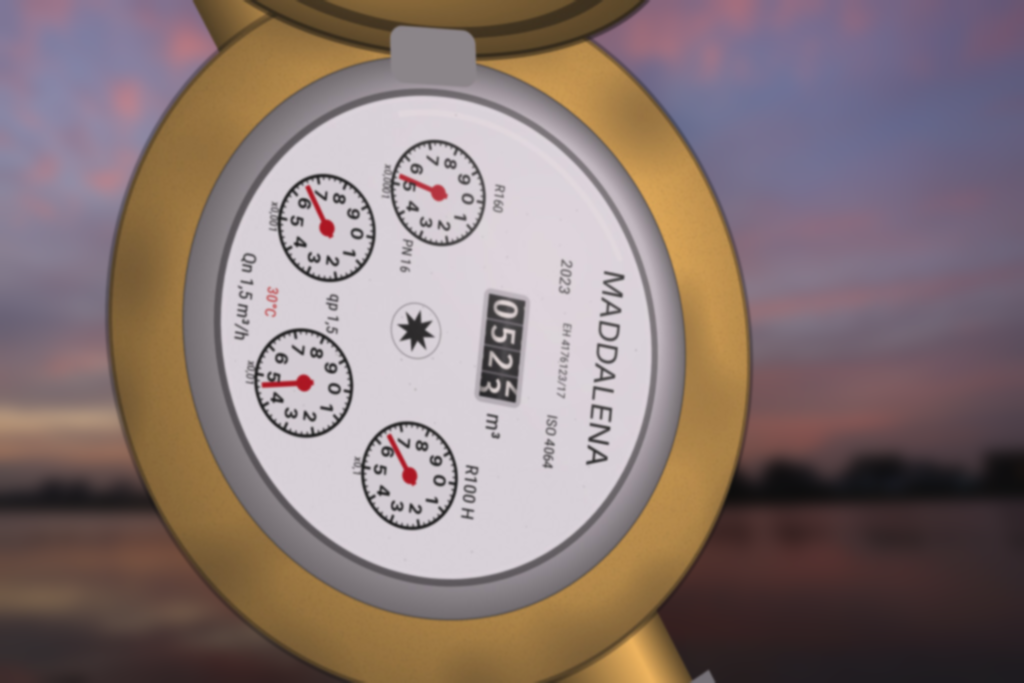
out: 522.6465 m³
